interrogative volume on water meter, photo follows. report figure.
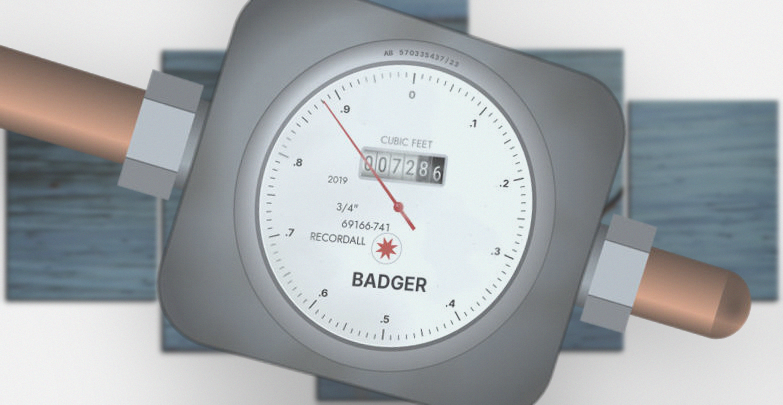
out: 7285.88 ft³
